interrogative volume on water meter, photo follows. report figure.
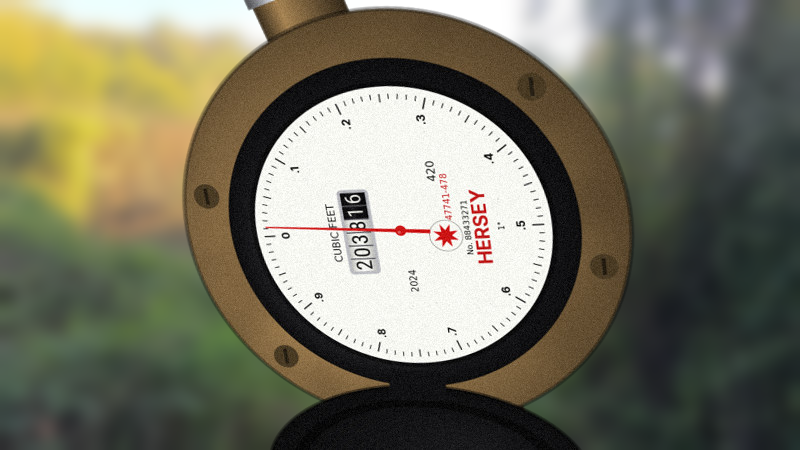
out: 203816.01 ft³
